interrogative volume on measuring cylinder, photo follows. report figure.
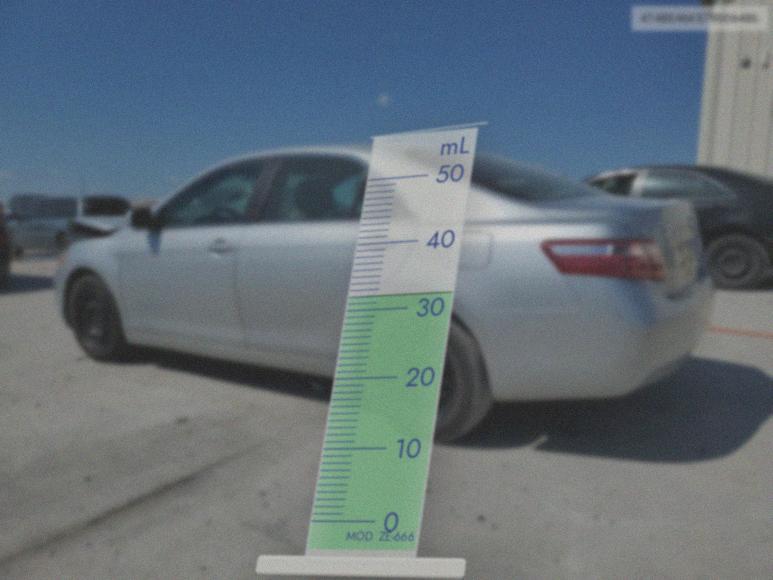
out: 32 mL
